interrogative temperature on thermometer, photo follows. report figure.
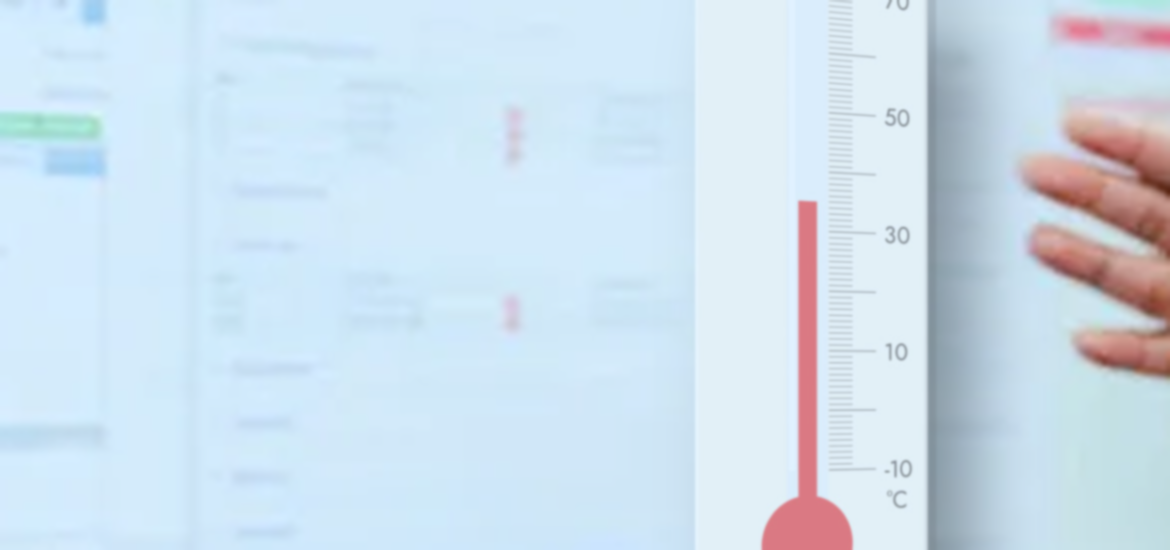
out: 35 °C
